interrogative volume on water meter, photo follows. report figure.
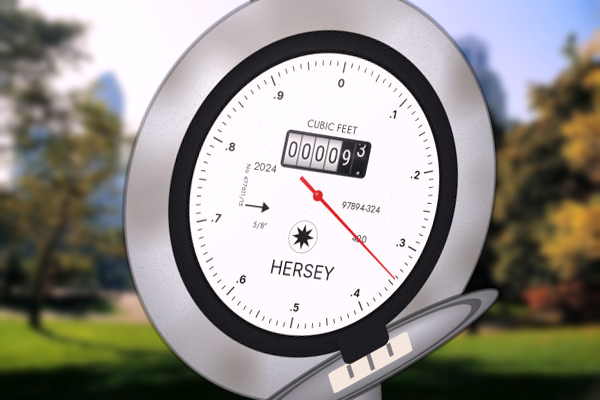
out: 93.34 ft³
